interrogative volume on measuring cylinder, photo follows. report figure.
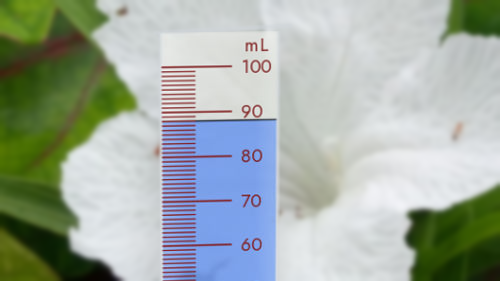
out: 88 mL
